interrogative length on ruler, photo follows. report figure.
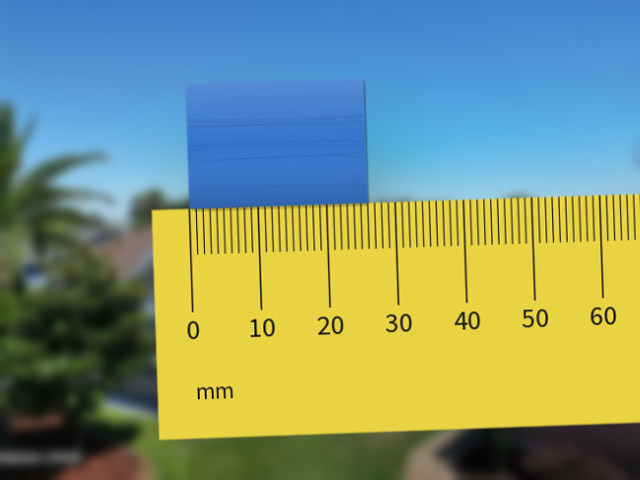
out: 26 mm
